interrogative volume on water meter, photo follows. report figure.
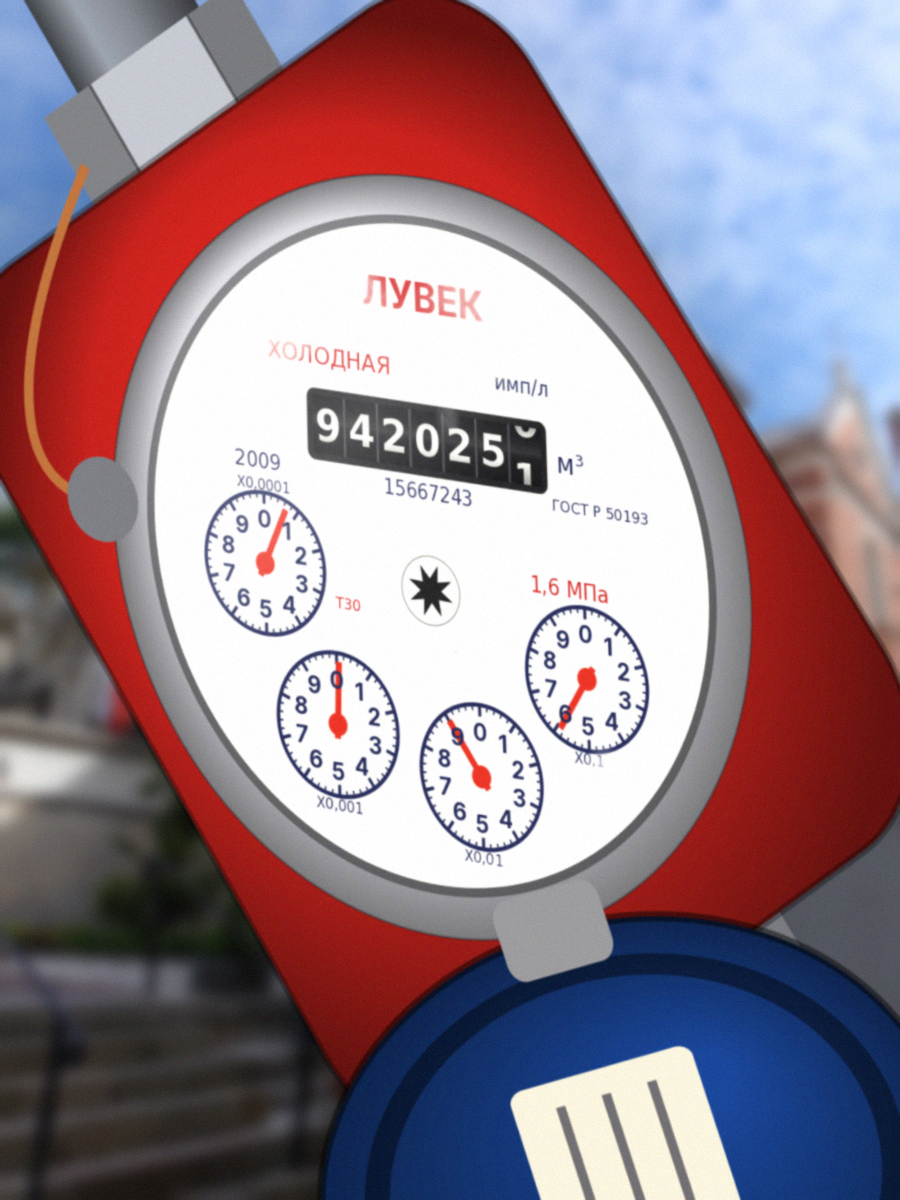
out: 9420250.5900 m³
